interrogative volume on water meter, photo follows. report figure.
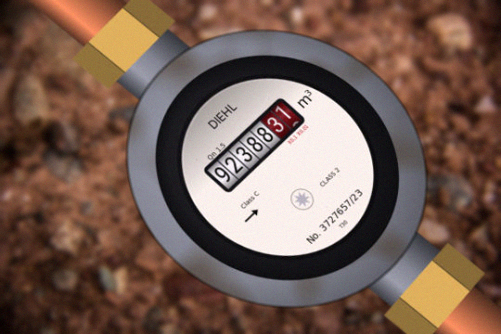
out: 92388.31 m³
